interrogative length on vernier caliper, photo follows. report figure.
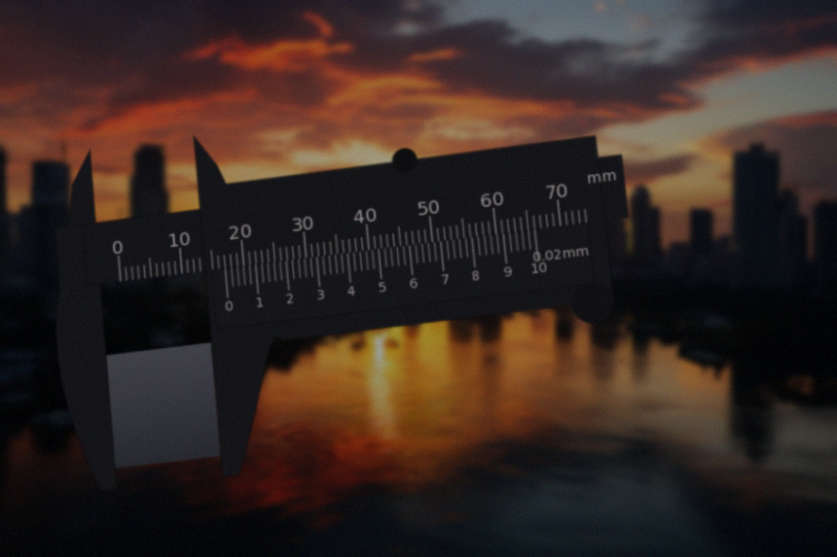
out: 17.0 mm
